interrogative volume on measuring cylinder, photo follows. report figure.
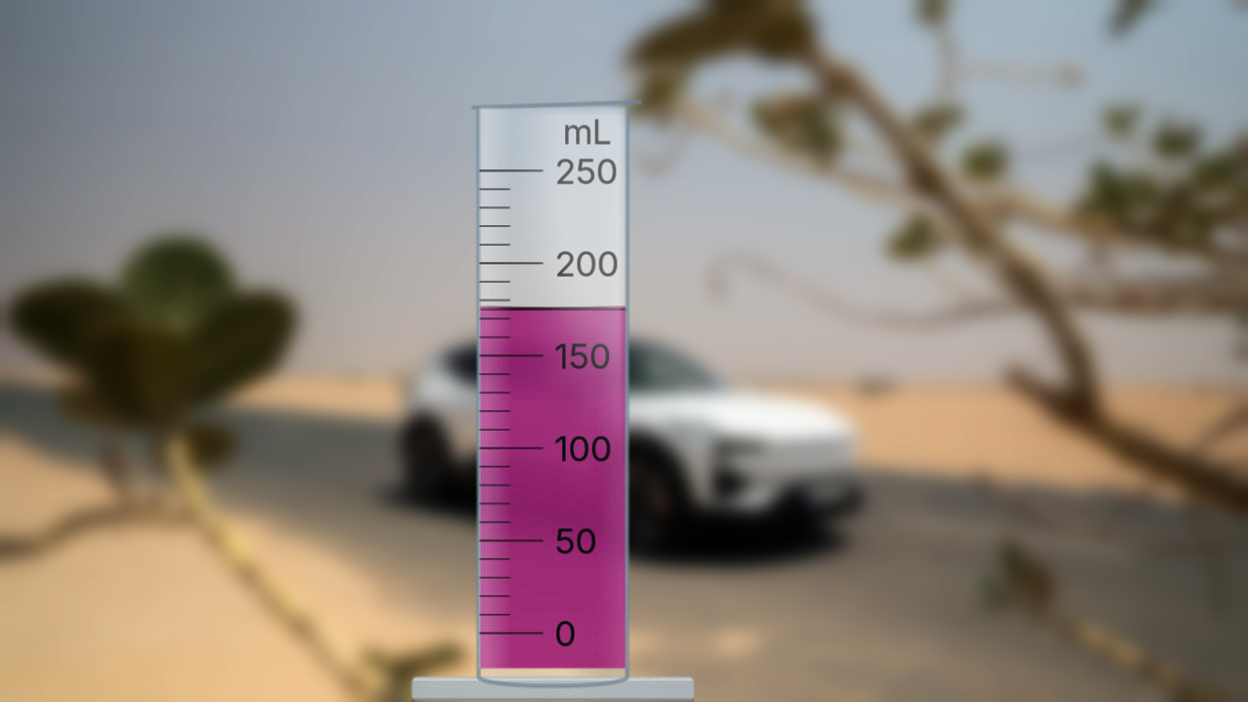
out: 175 mL
